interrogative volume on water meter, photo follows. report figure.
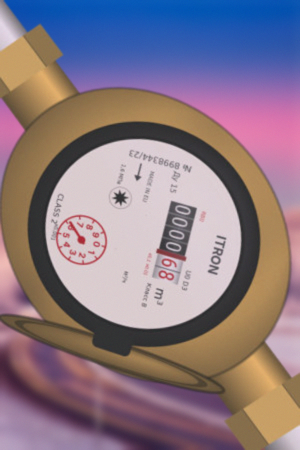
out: 0.686 m³
